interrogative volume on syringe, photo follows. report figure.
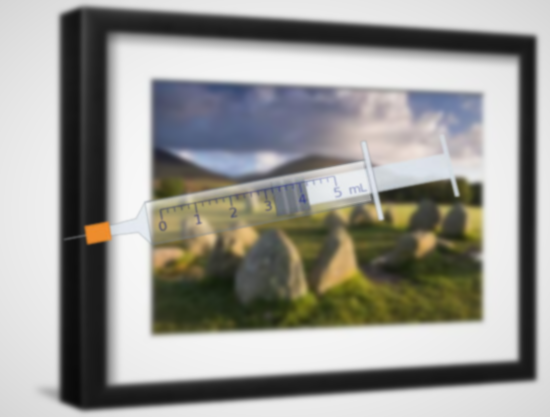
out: 3.2 mL
